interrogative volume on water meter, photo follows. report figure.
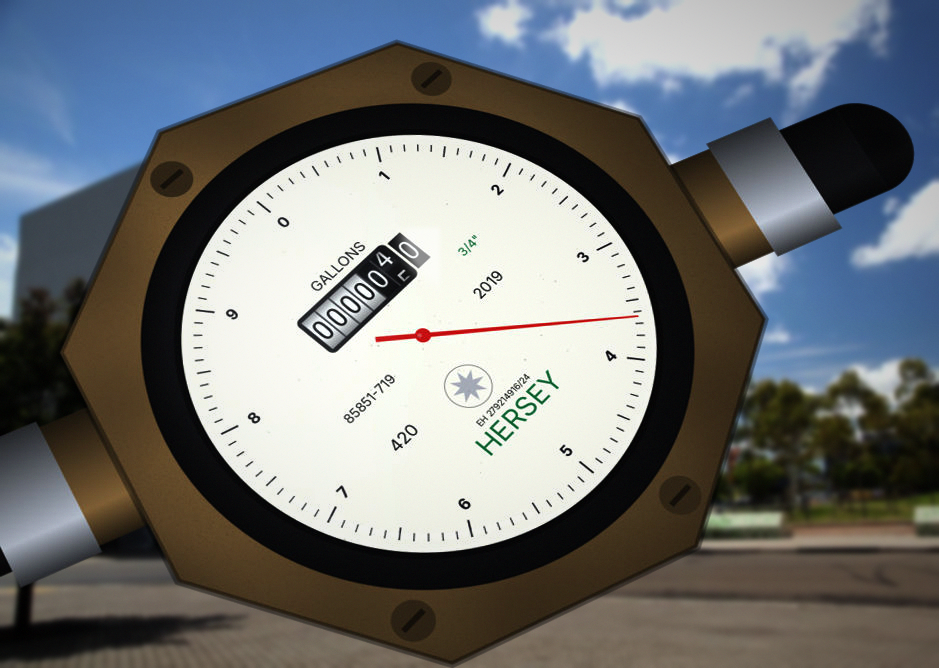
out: 43.6 gal
